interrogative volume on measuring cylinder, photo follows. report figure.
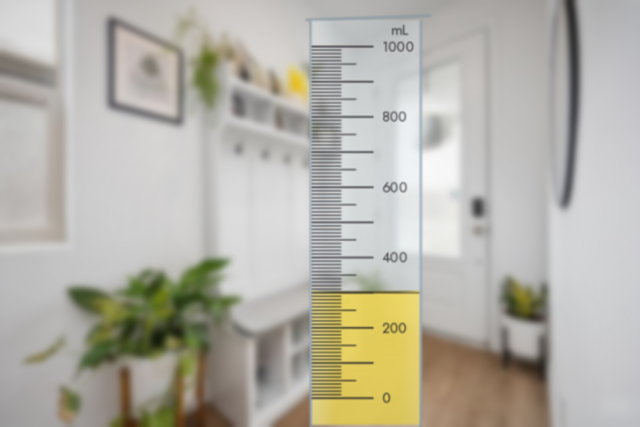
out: 300 mL
